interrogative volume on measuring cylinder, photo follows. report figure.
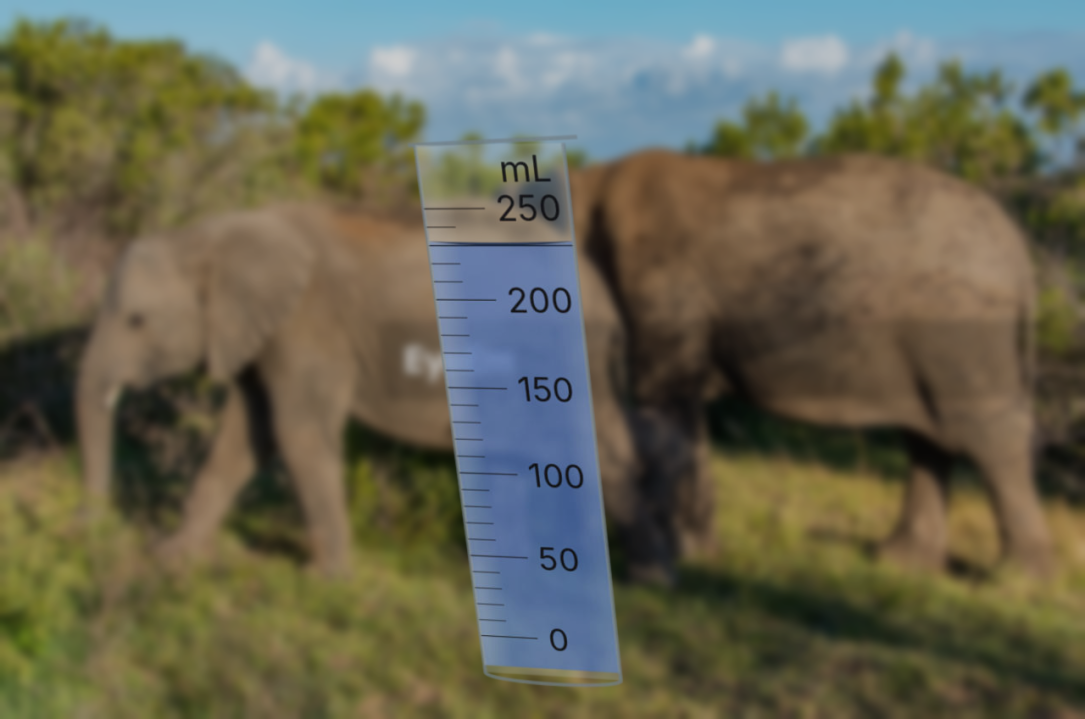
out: 230 mL
